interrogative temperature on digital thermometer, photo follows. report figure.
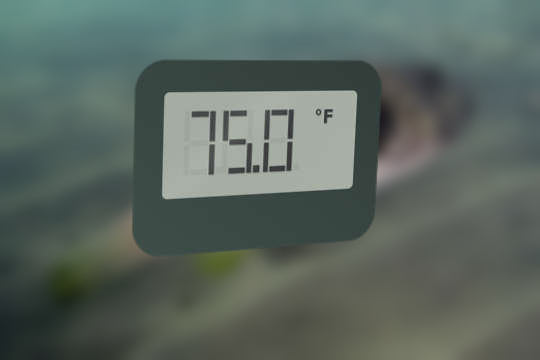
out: 75.0 °F
